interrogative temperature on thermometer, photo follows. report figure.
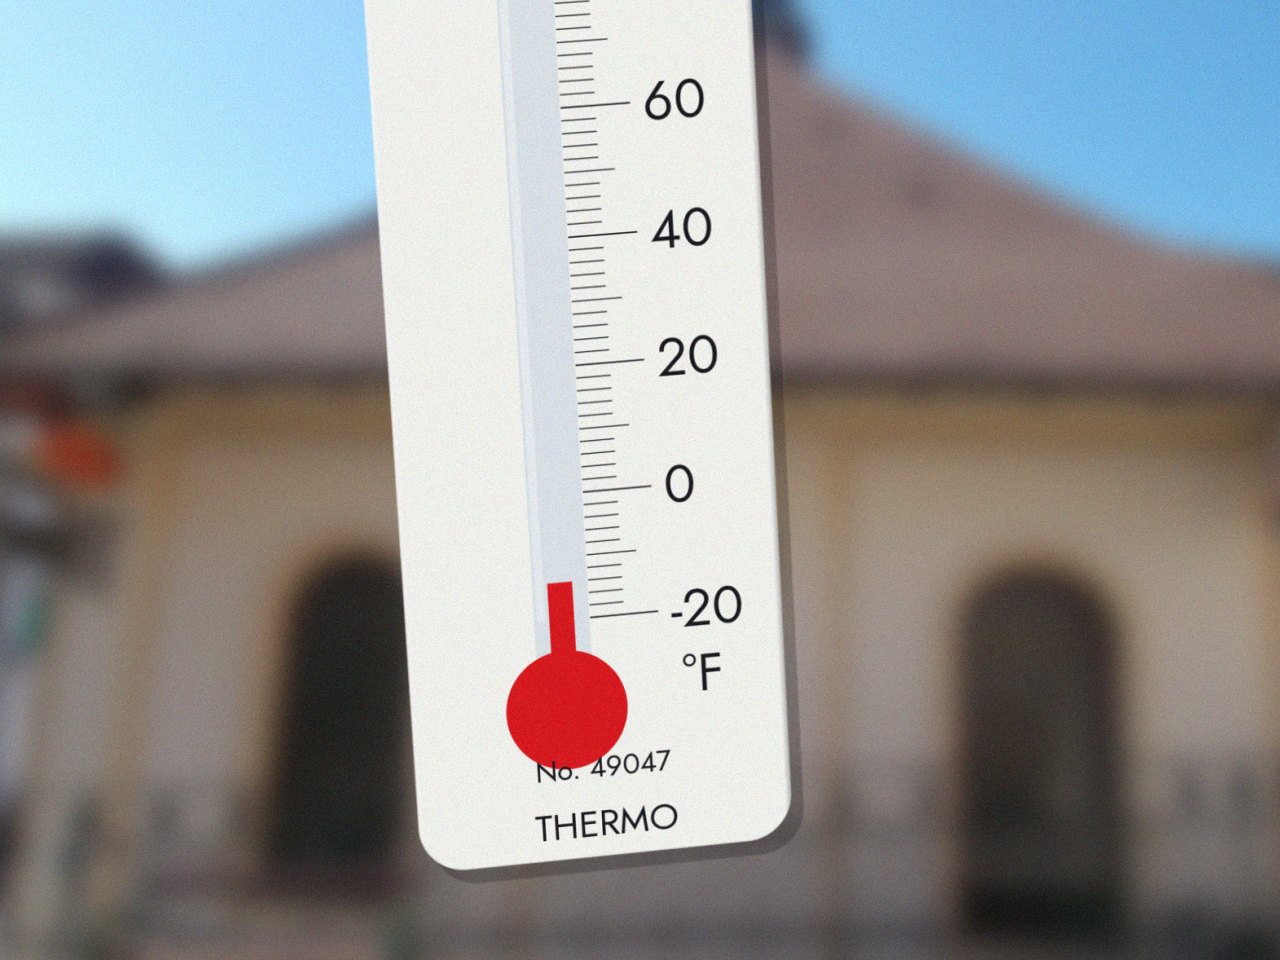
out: -14 °F
